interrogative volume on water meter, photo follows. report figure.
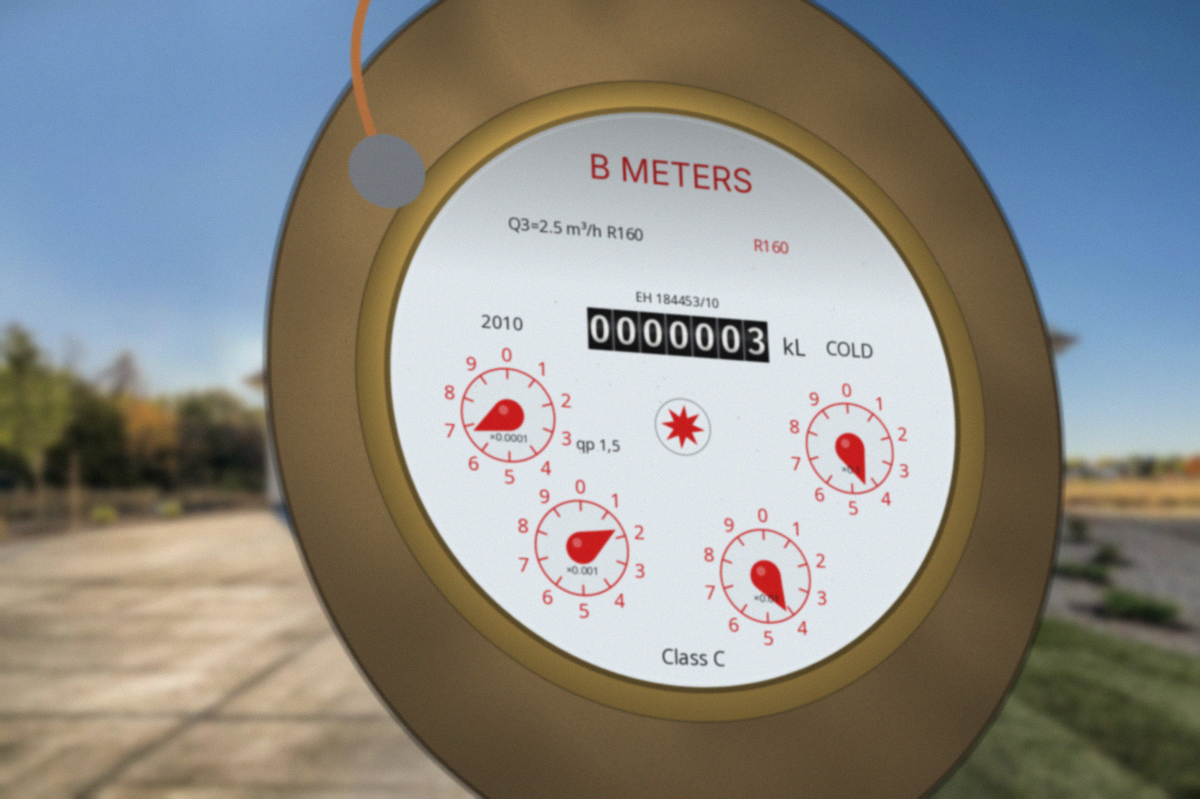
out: 3.4416 kL
